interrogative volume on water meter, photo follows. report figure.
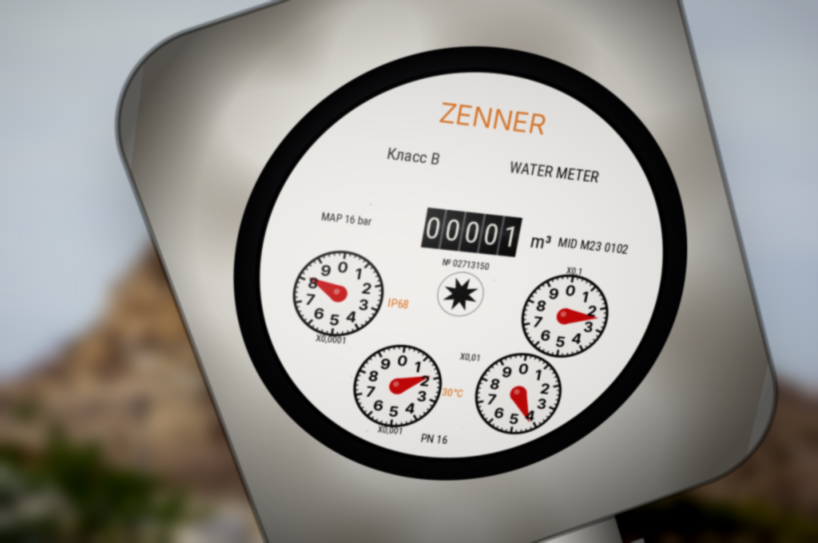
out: 1.2418 m³
